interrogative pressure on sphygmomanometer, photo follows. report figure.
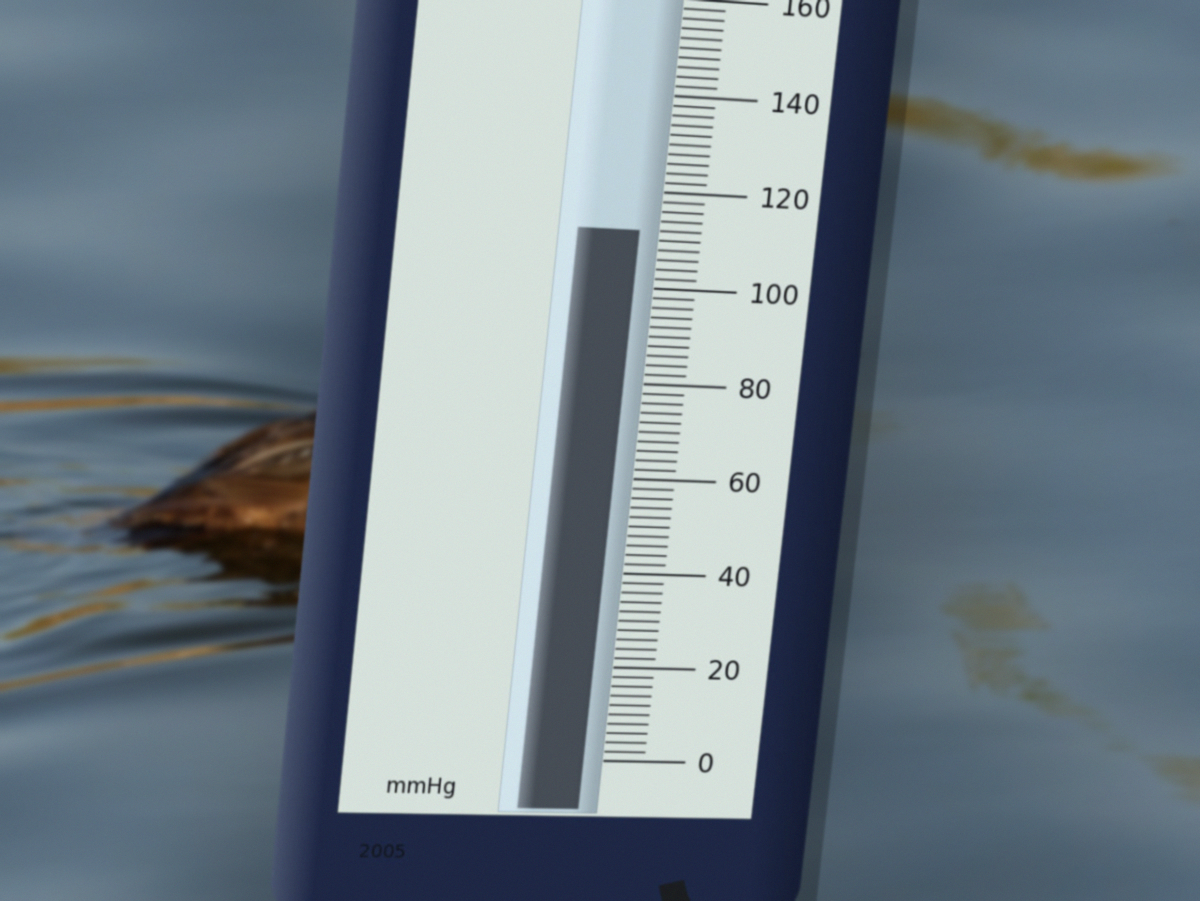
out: 112 mmHg
